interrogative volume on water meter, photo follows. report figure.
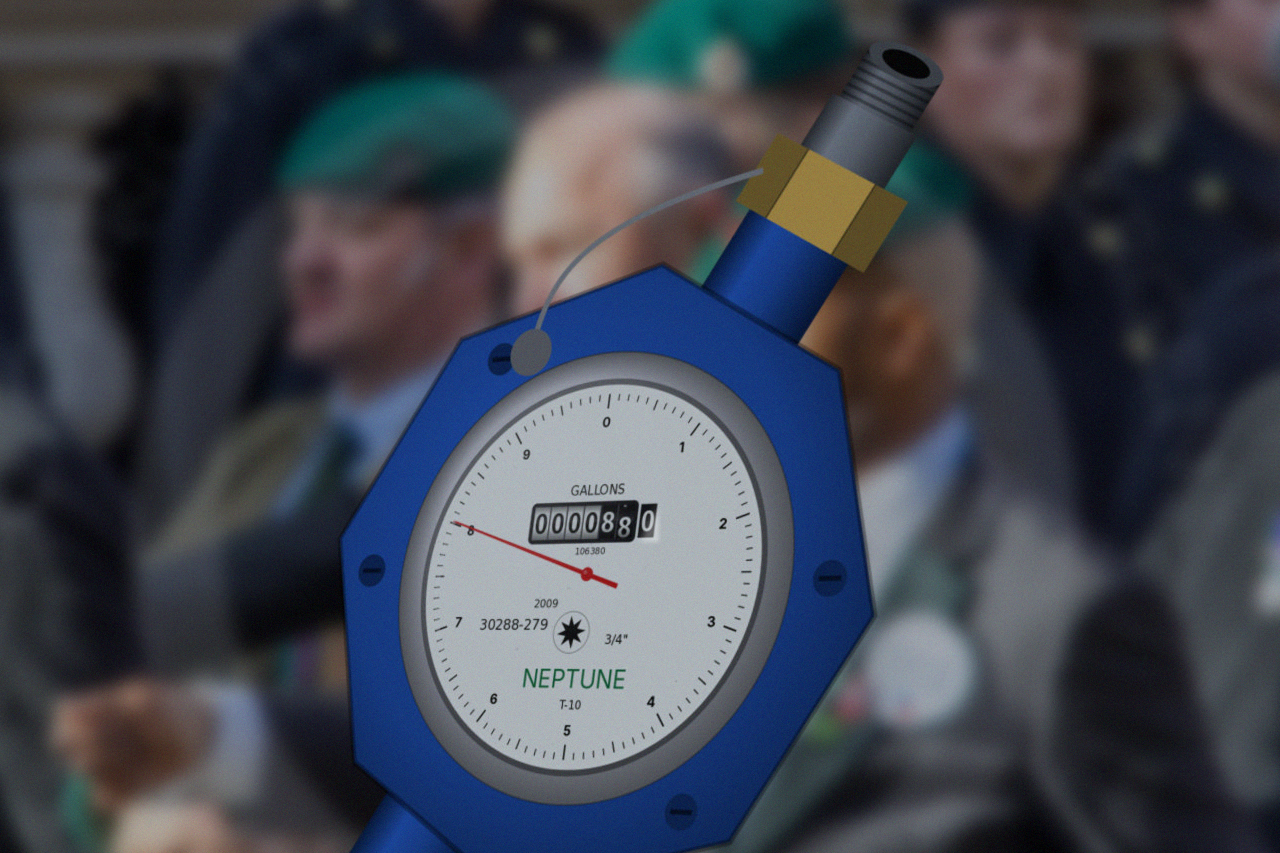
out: 878.0 gal
